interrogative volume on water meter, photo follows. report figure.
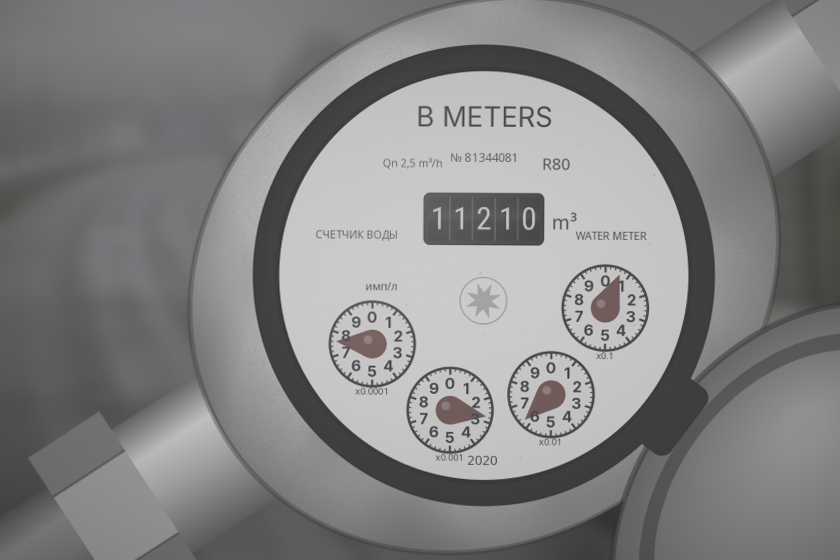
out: 11210.0627 m³
